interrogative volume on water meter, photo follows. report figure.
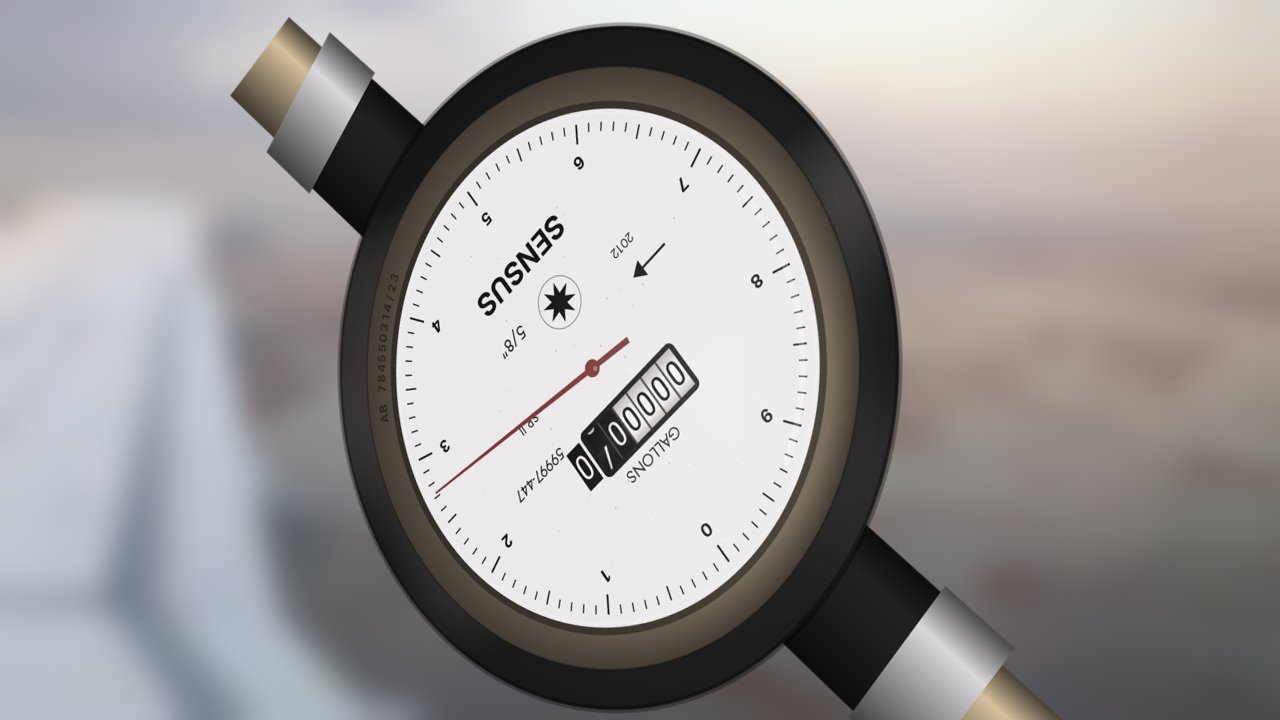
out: 72.7 gal
